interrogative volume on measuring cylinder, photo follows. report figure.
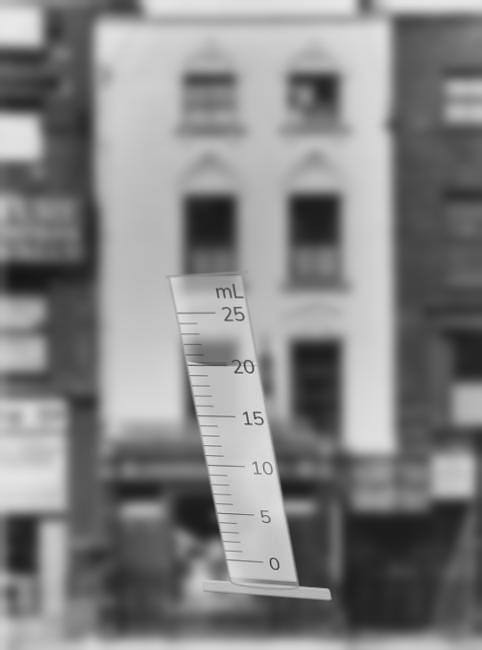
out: 20 mL
